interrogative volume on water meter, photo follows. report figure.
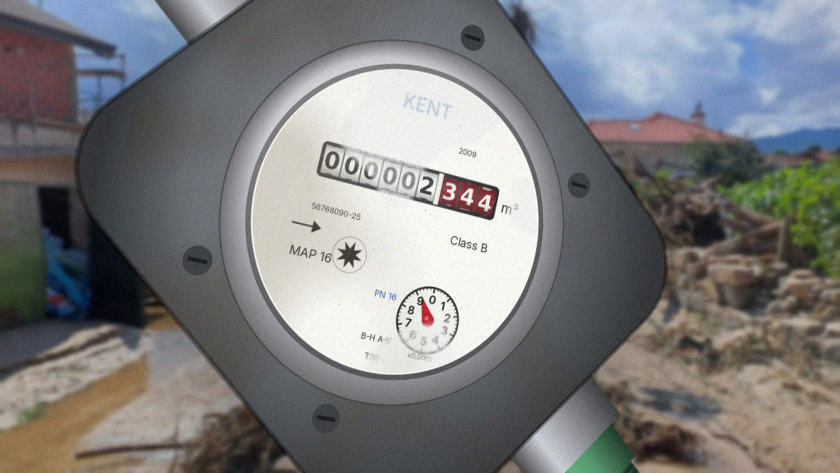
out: 2.3439 m³
